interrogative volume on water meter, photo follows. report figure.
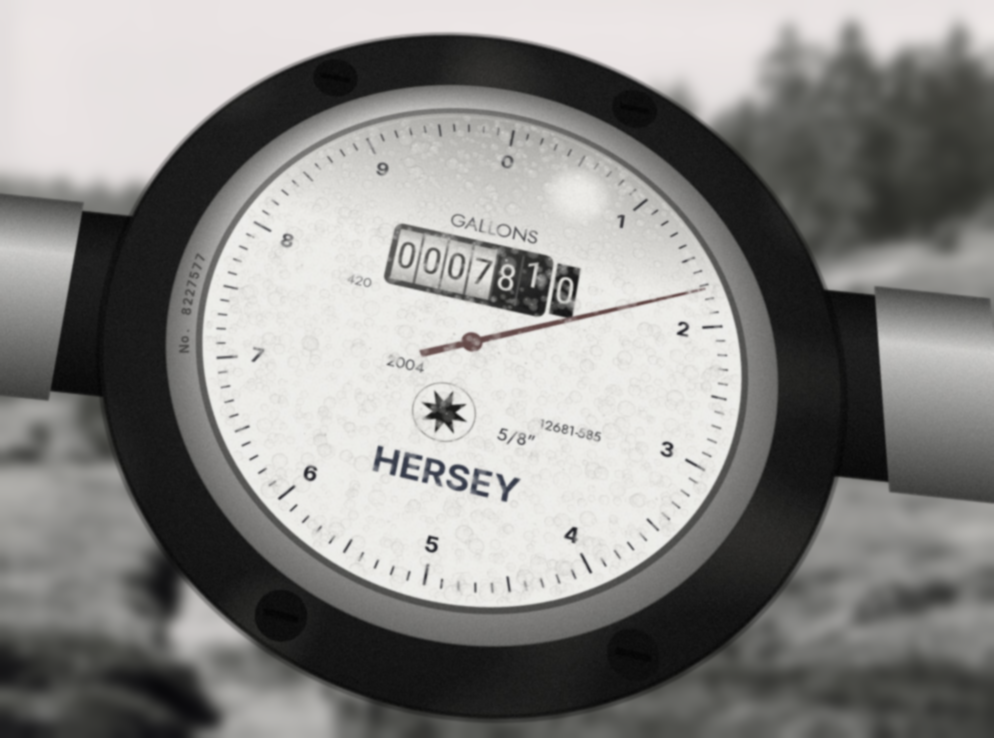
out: 7811.7 gal
